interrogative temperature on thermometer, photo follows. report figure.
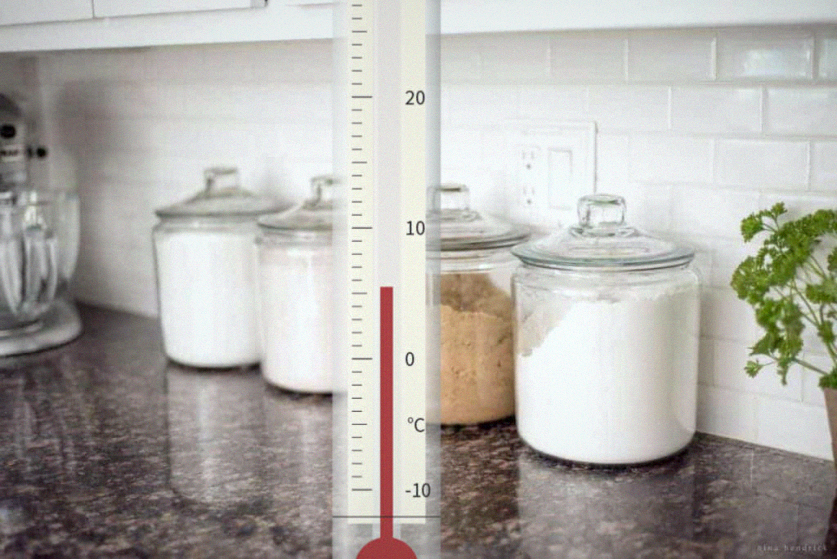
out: 5.5 °C
